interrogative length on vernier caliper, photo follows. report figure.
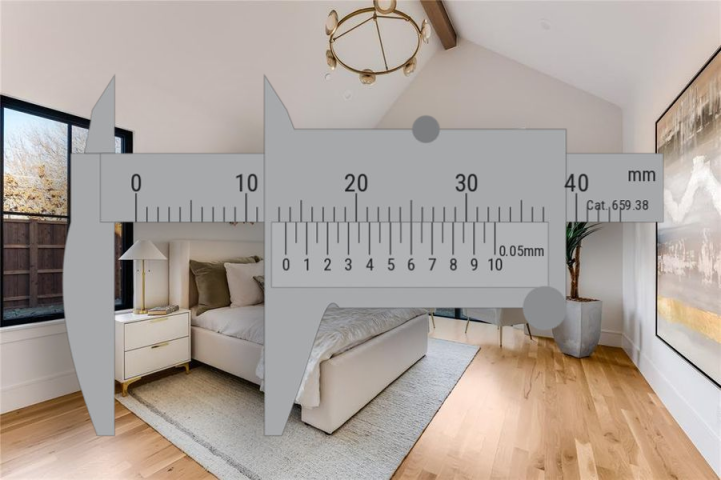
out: 13.6 mm
